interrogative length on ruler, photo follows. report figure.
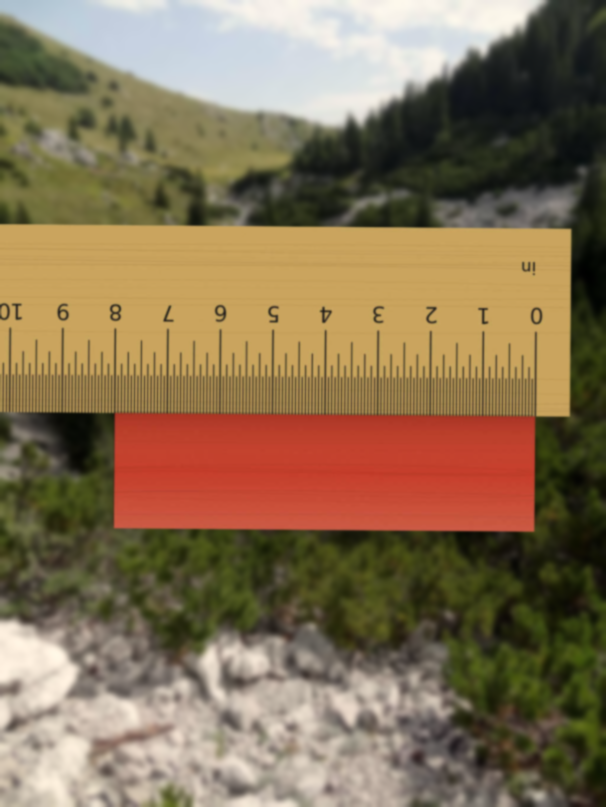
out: 8 in
